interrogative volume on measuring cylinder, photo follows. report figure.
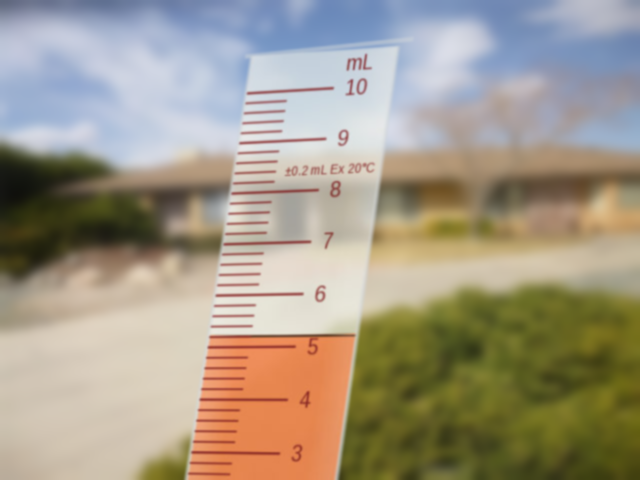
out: 5.2 mL
